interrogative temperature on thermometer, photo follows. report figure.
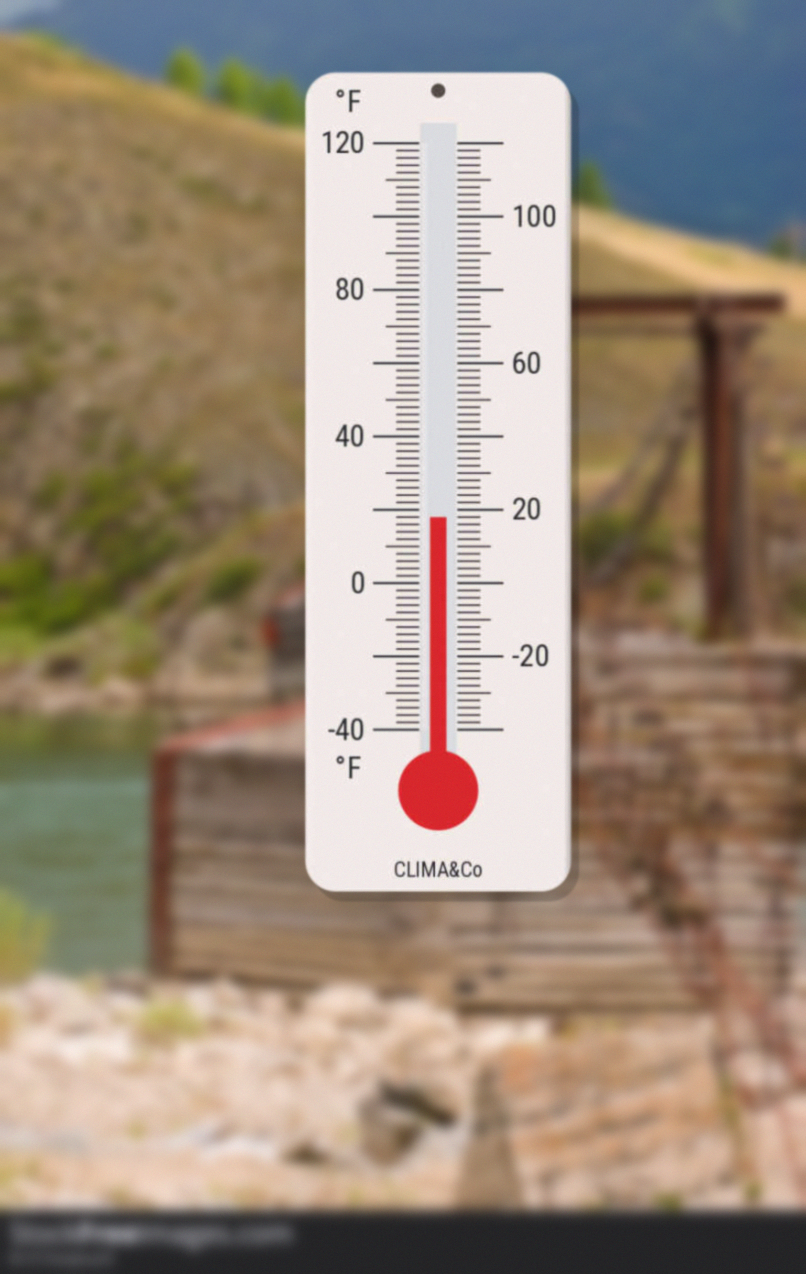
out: 18 °F
